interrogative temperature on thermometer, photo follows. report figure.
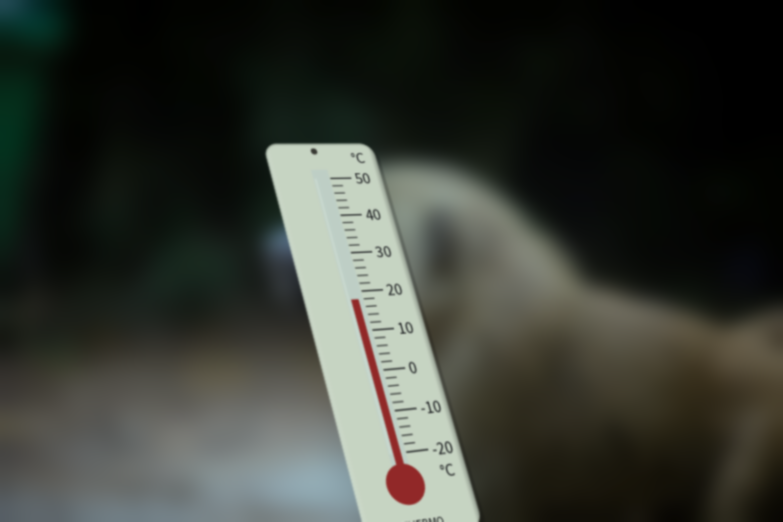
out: 18 °C
